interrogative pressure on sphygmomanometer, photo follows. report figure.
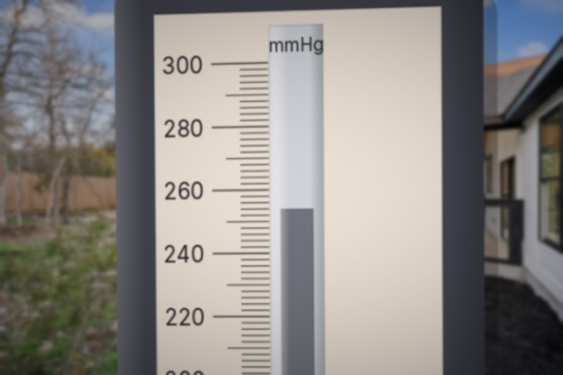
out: 254 mmHg
